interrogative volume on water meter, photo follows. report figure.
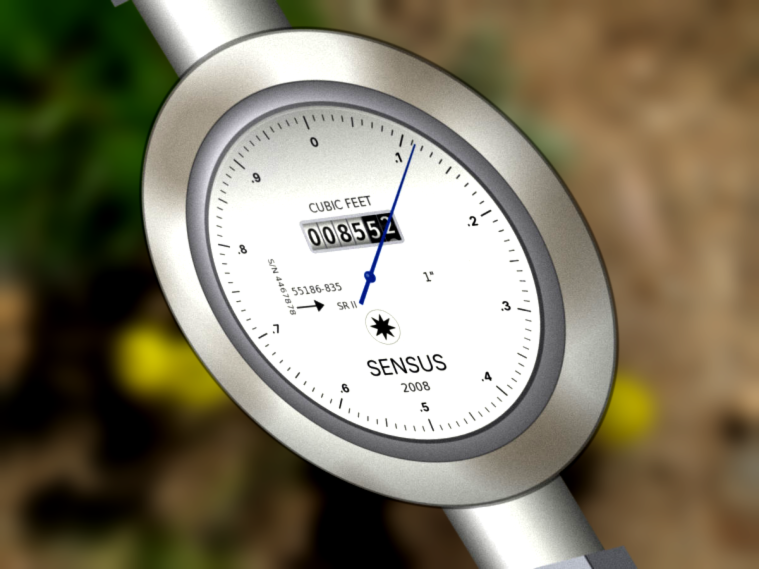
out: 8552.11 ft³
